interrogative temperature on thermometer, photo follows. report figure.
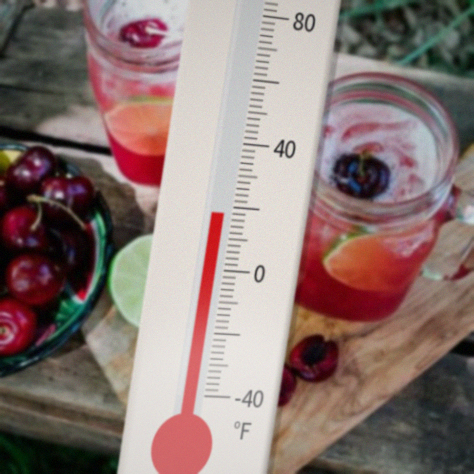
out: 18 °F
